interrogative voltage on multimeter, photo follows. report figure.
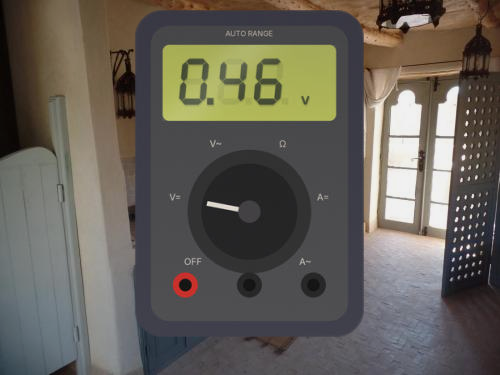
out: 0.46 V
